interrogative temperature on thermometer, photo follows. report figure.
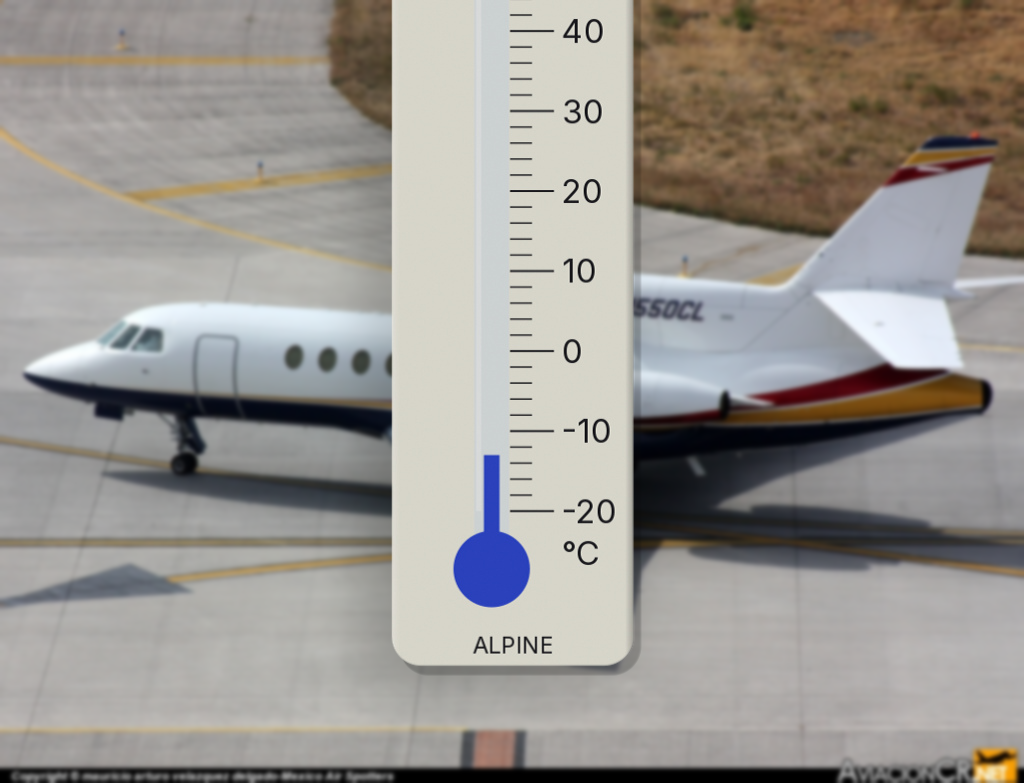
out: -13 °C
